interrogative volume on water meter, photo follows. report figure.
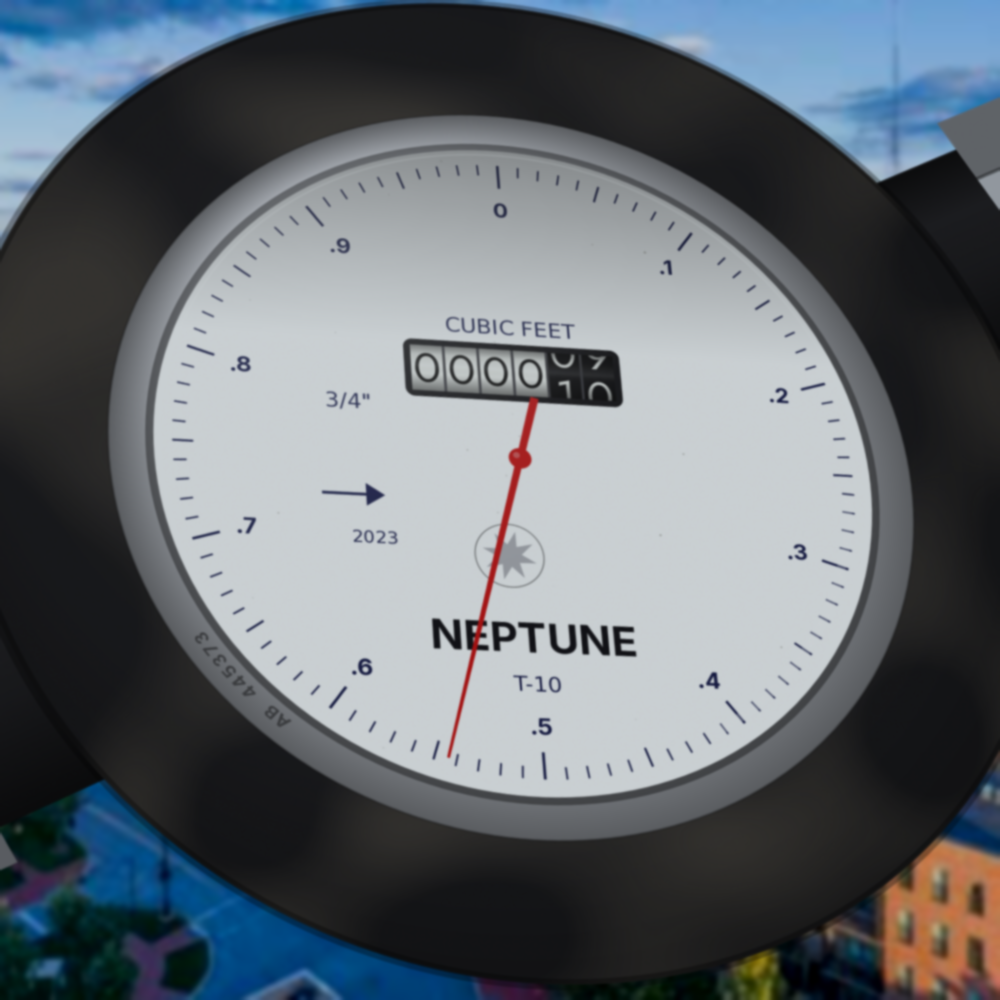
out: 9.54 ft³
